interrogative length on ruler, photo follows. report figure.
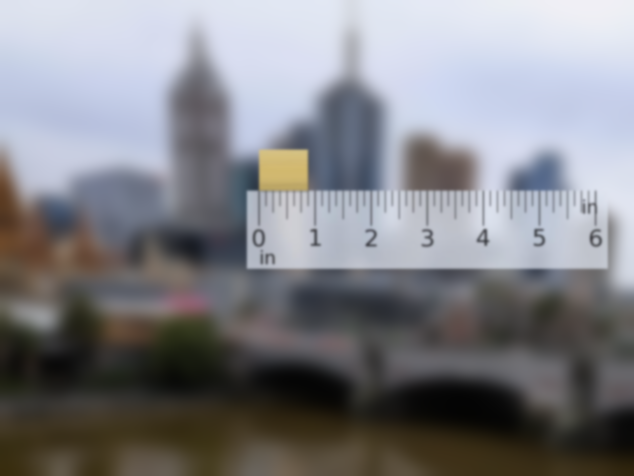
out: 0.875 in
